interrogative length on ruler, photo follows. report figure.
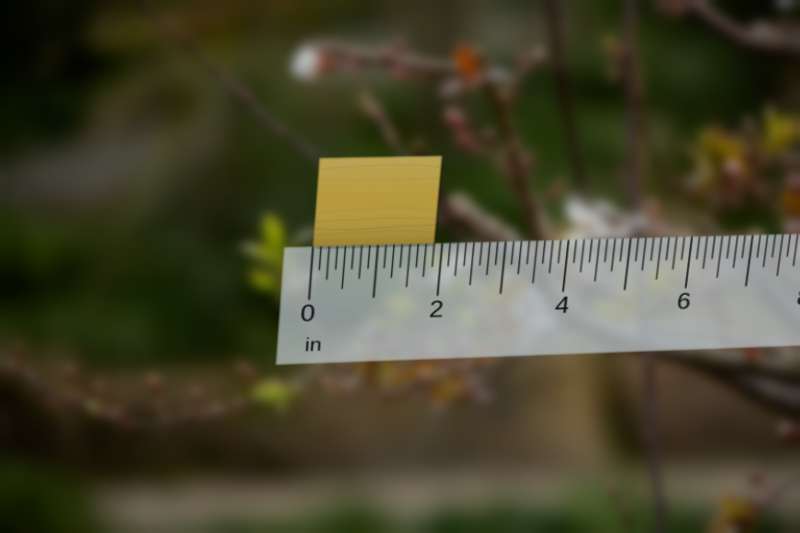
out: 1.875 in
